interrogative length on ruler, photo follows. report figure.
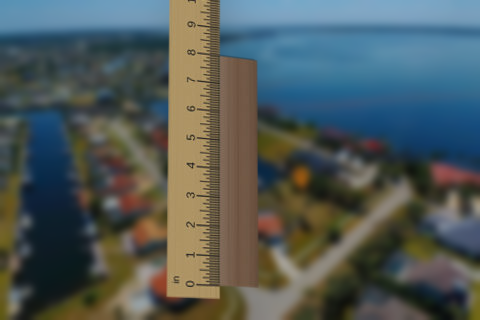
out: 8 in
